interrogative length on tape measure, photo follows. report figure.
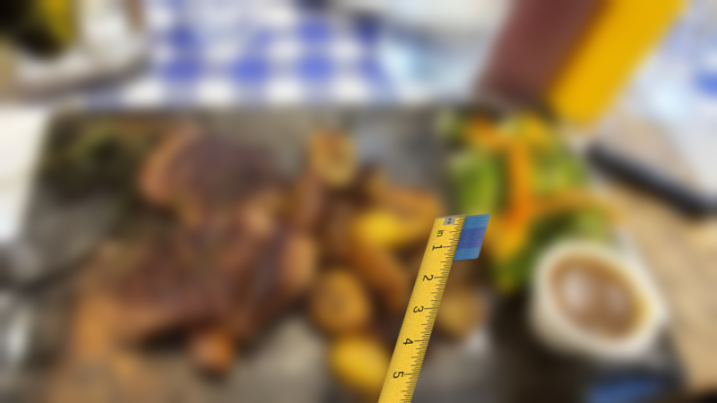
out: 1.5 in
